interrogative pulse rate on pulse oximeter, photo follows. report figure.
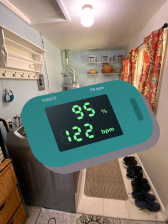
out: 122 bpm
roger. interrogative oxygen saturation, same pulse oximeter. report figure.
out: 95 %
